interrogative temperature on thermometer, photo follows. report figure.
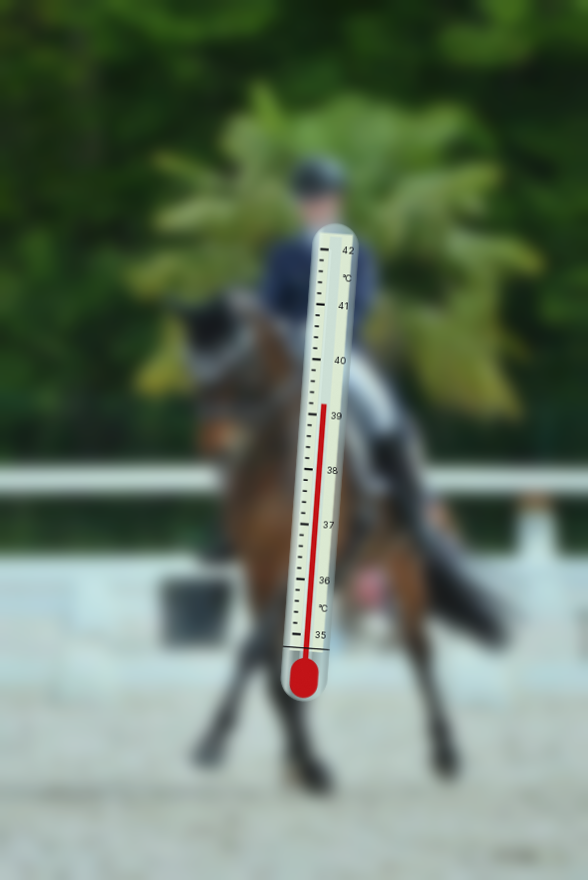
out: 39.2 °C
